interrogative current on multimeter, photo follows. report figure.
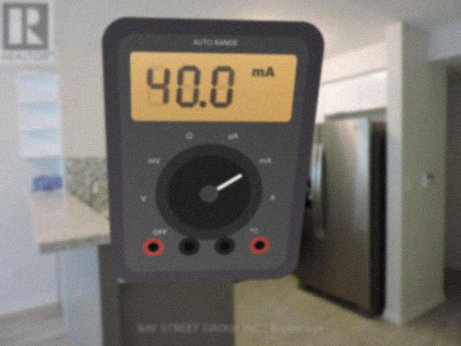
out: 40.0 mA
